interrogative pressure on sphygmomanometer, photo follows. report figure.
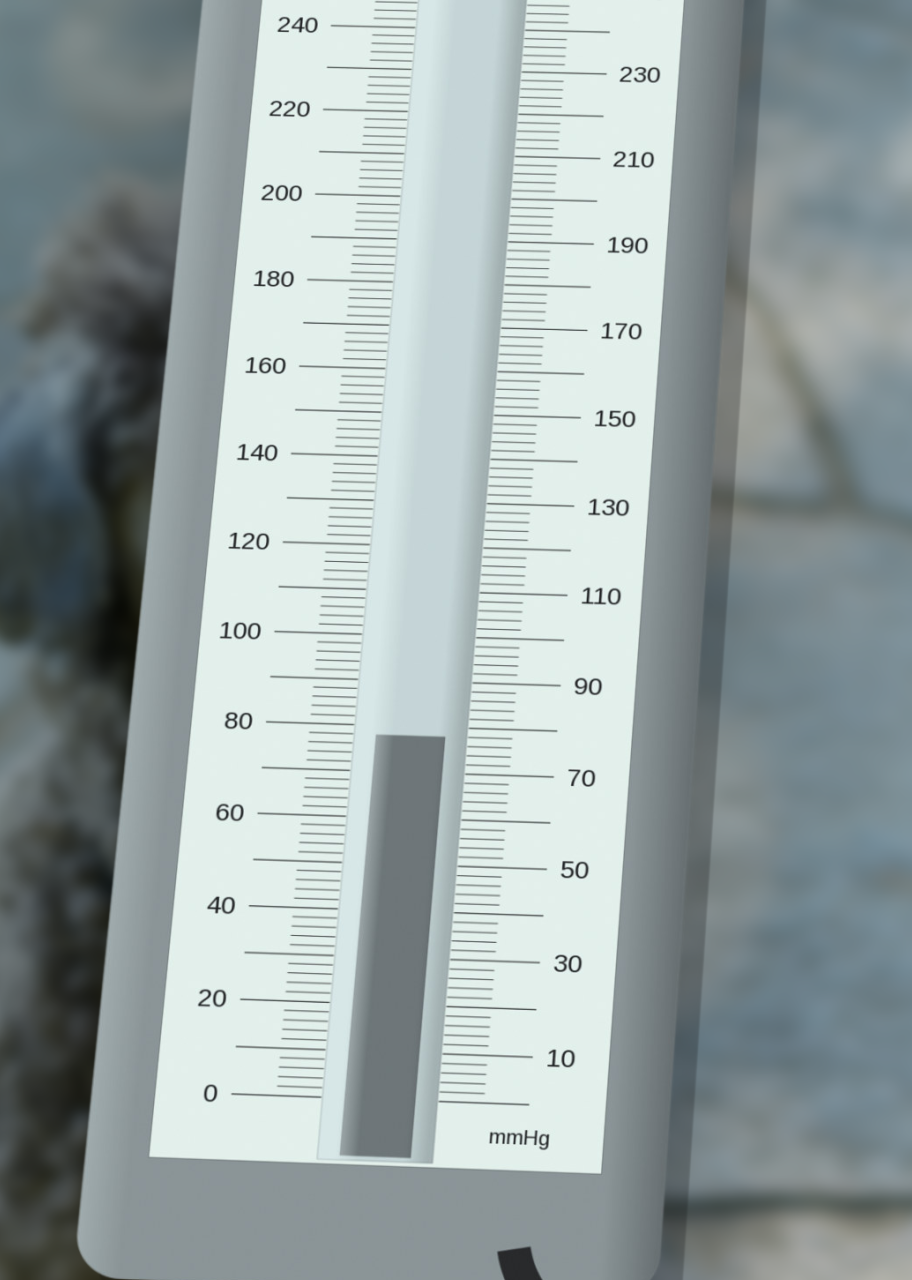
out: 78 mmHg
